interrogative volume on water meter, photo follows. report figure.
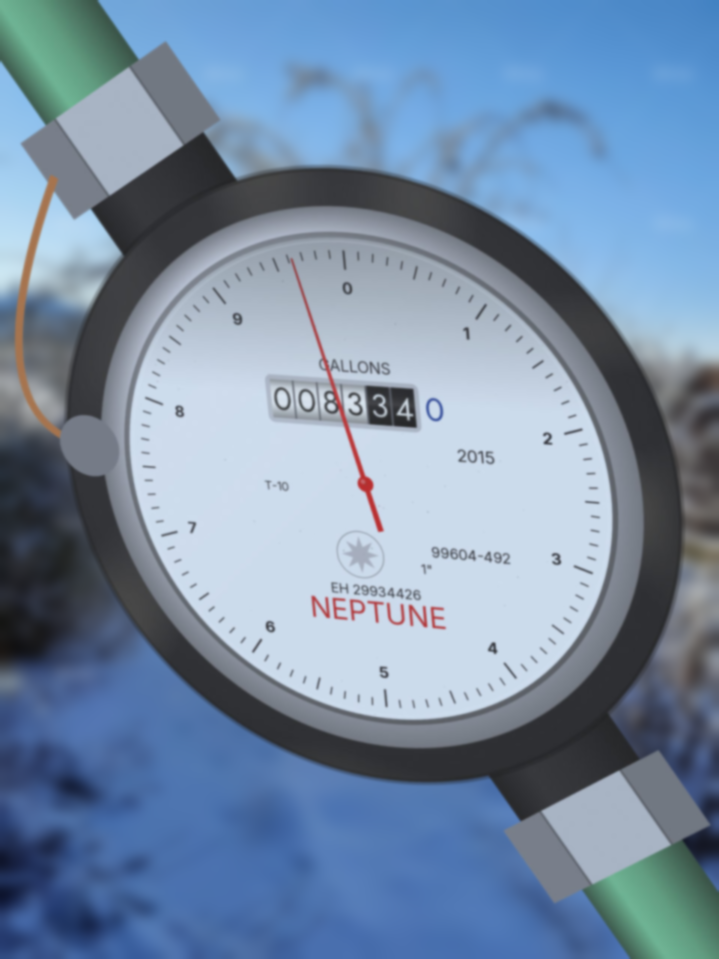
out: 83339.6 gal
